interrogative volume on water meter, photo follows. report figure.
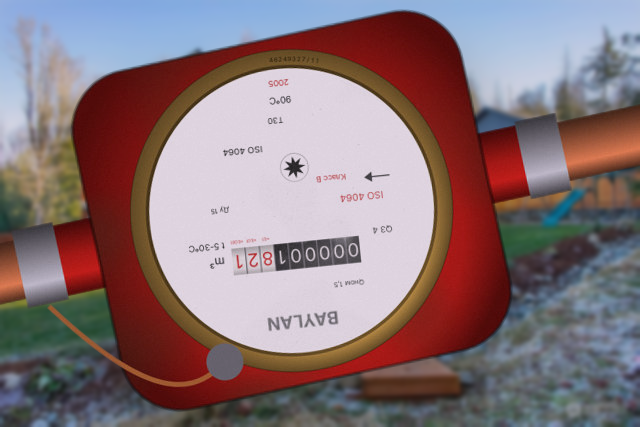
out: 1.821 m³
